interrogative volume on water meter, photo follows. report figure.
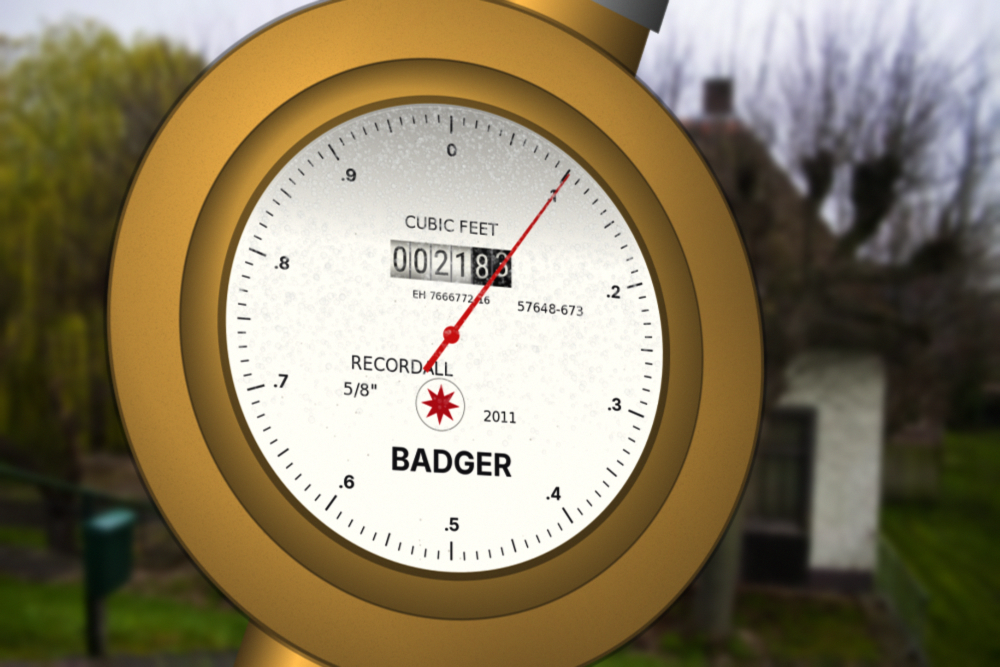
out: 2183.10 ft³
